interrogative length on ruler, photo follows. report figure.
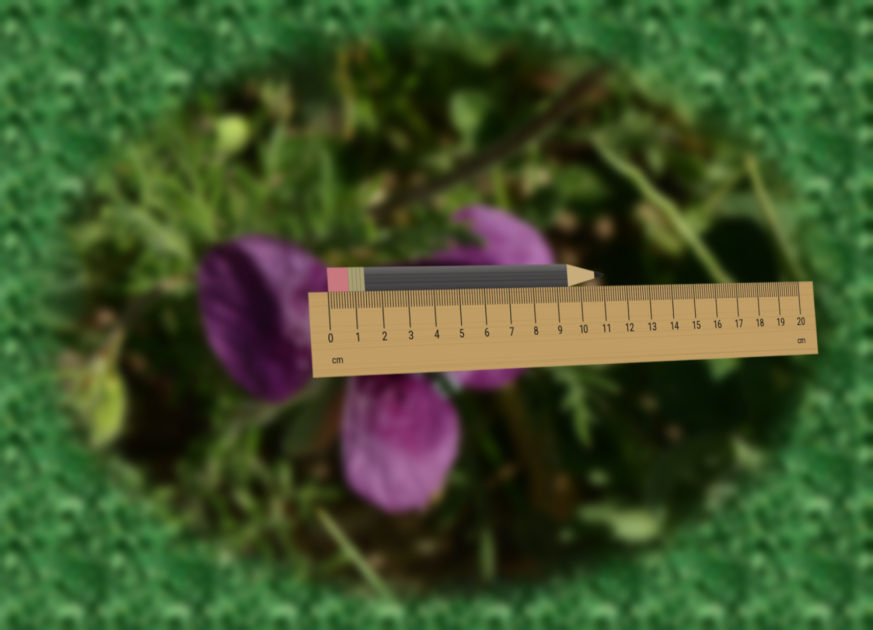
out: 11 cm
